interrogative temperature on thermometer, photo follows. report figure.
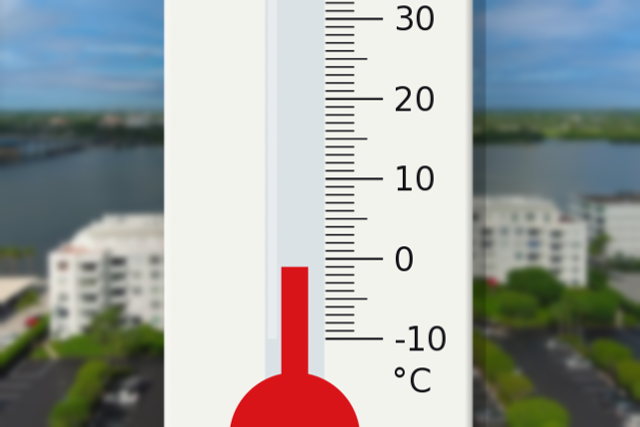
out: -1 °C
